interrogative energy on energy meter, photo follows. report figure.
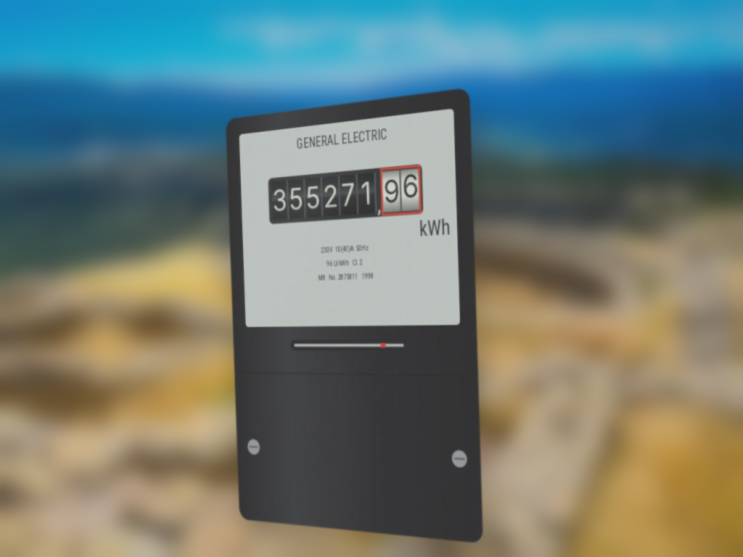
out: 355271.96 kWh
